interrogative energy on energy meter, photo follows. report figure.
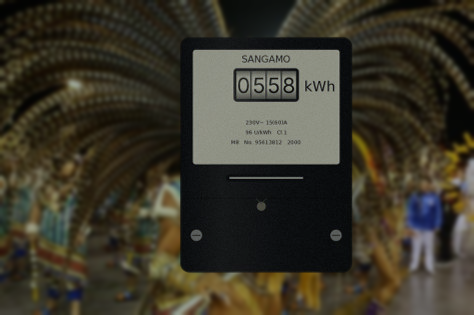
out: 558 kWh
